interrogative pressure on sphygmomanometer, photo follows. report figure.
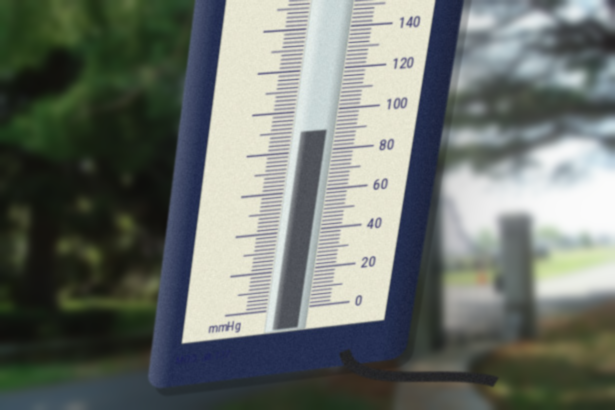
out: 90 mmHg
